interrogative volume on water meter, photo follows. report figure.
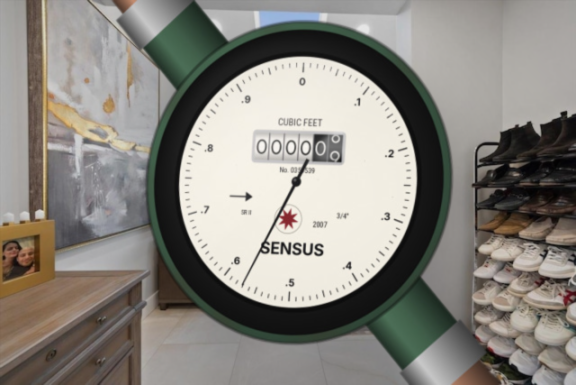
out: 8.57 ft³
